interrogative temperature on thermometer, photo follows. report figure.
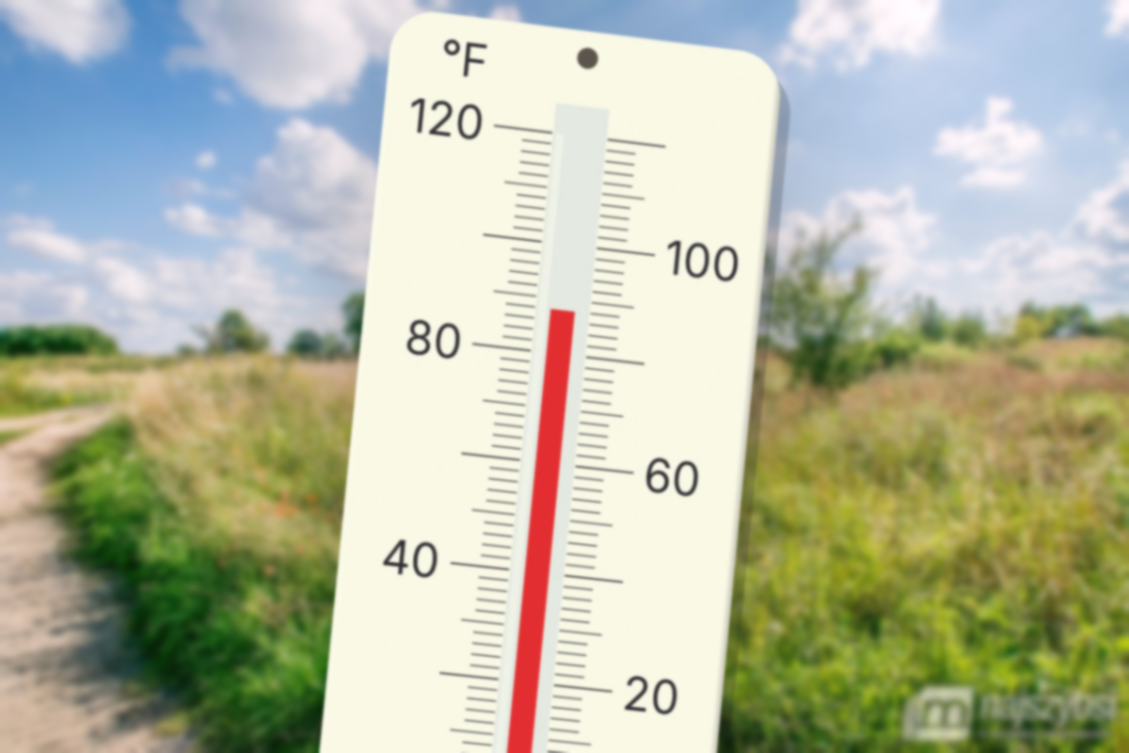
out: 88 °F
